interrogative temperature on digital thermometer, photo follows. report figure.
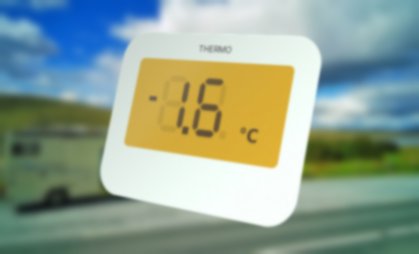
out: -1.6 °C
